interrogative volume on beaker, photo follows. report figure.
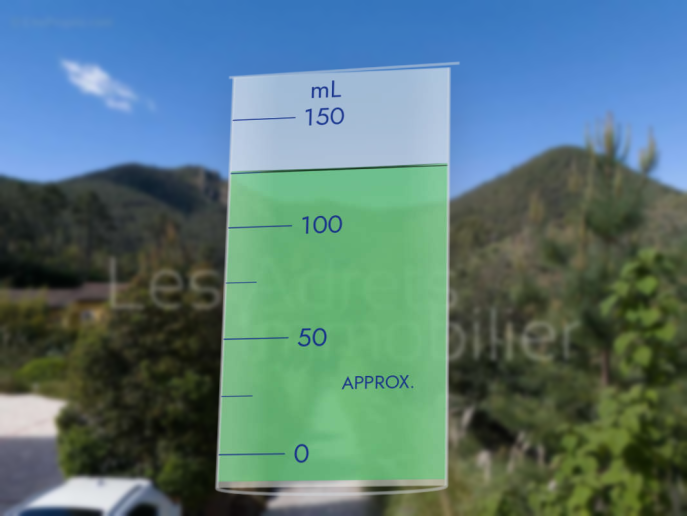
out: 125 mL
